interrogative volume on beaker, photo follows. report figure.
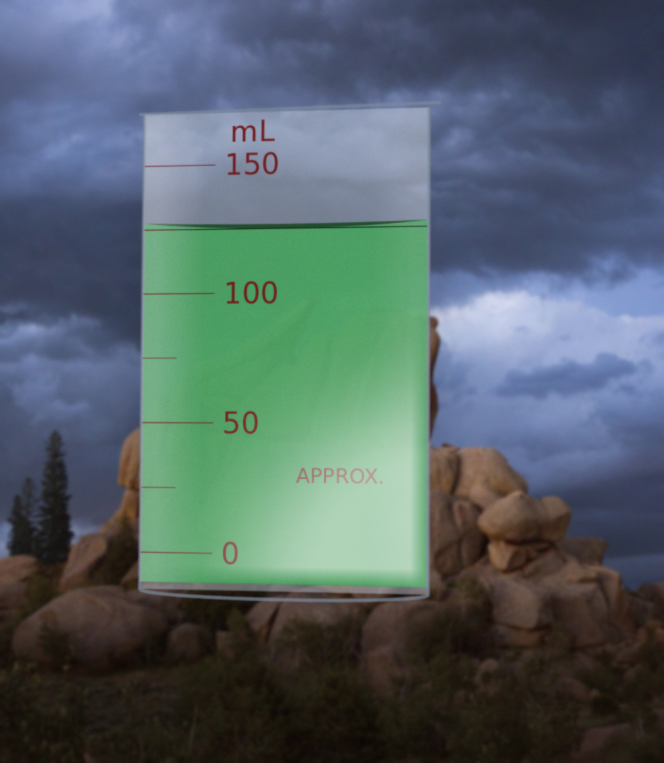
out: 125 mL
